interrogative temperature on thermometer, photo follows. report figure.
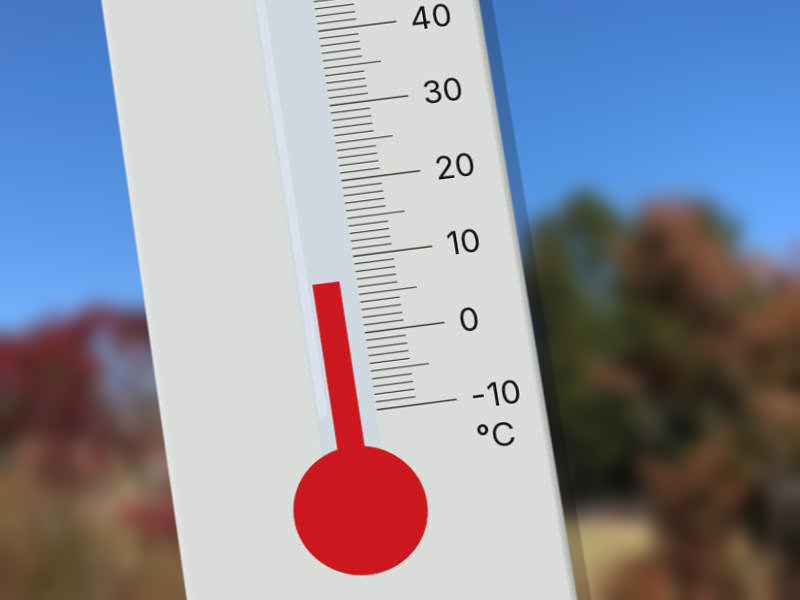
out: 7 °C
